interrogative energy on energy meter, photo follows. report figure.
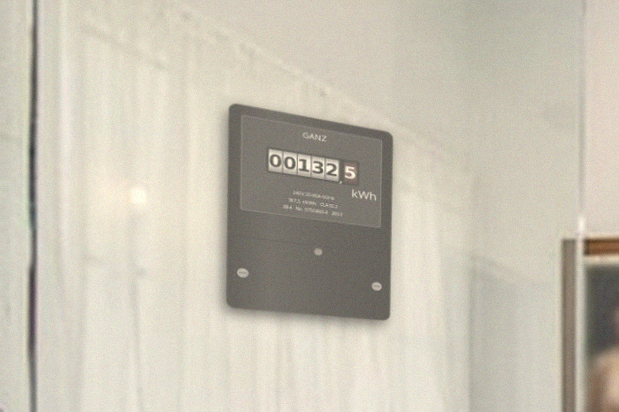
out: 132.5 kWh
